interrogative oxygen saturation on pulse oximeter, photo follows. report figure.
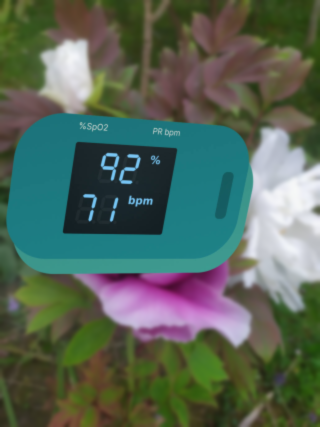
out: 92 %
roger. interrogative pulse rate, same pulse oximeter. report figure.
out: 71 bpm
